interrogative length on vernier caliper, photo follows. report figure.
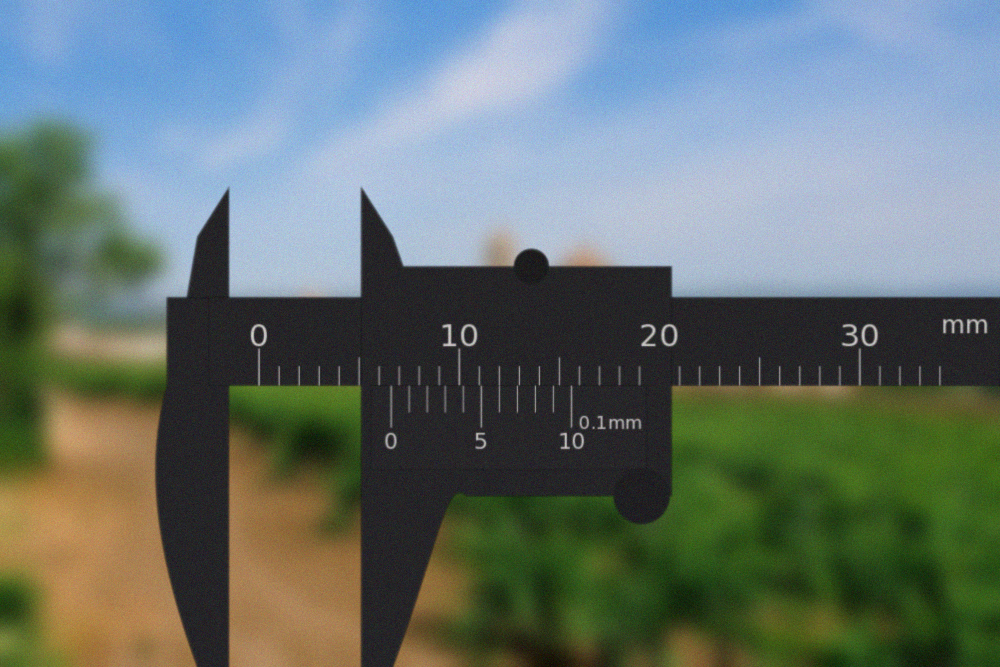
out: 6.6 mm
